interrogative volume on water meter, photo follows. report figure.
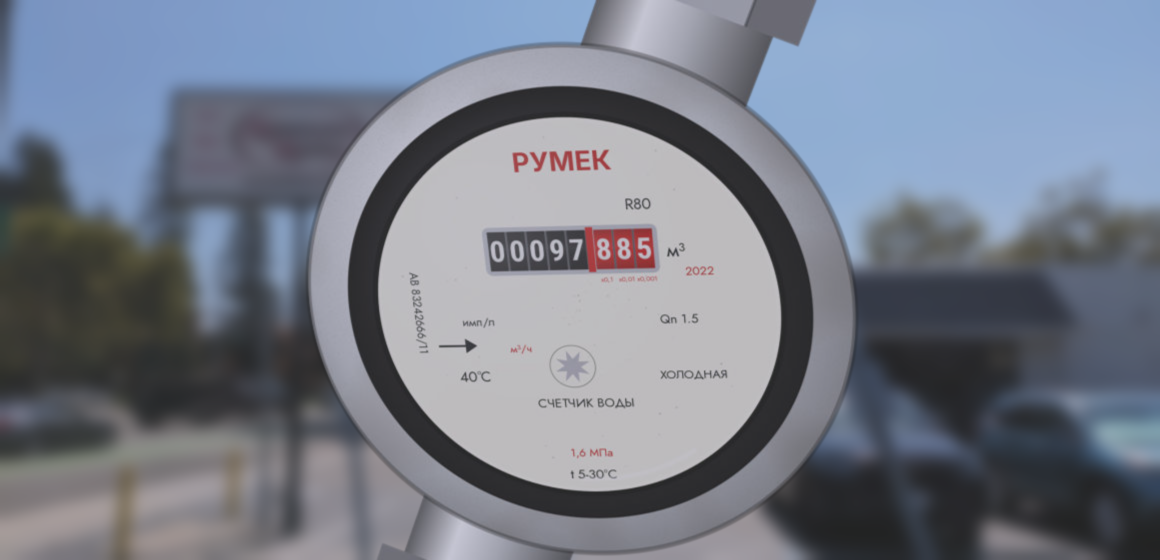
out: 97.885 m³
